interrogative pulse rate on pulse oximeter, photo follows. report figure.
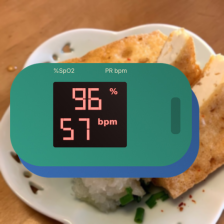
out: 57 bpm
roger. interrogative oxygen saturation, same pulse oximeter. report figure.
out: 96 %
